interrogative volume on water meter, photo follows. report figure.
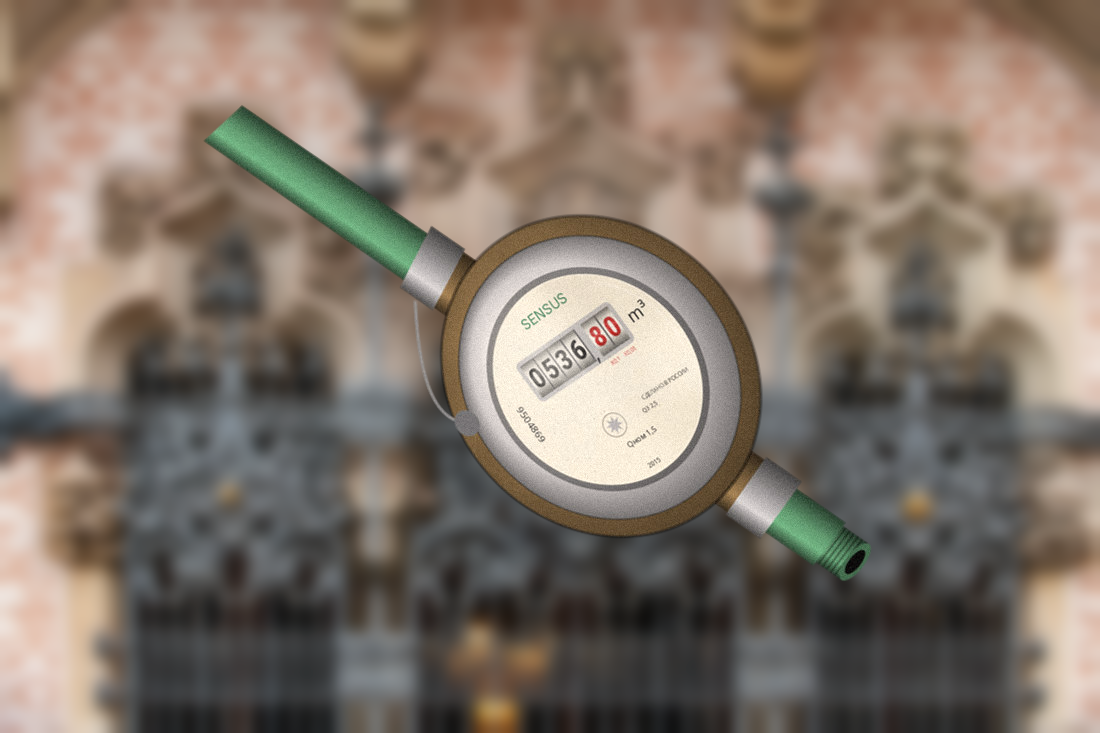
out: 536.80 m³
